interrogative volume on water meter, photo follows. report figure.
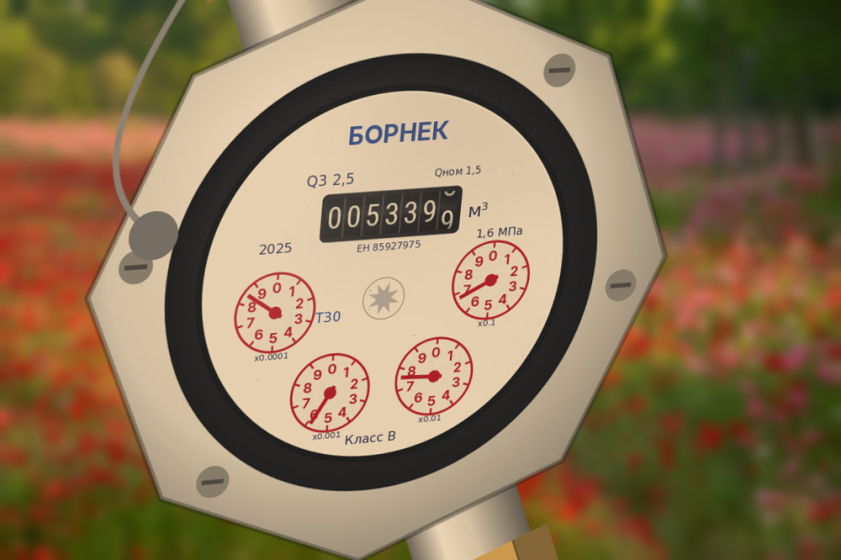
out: 53398.6758 m³
